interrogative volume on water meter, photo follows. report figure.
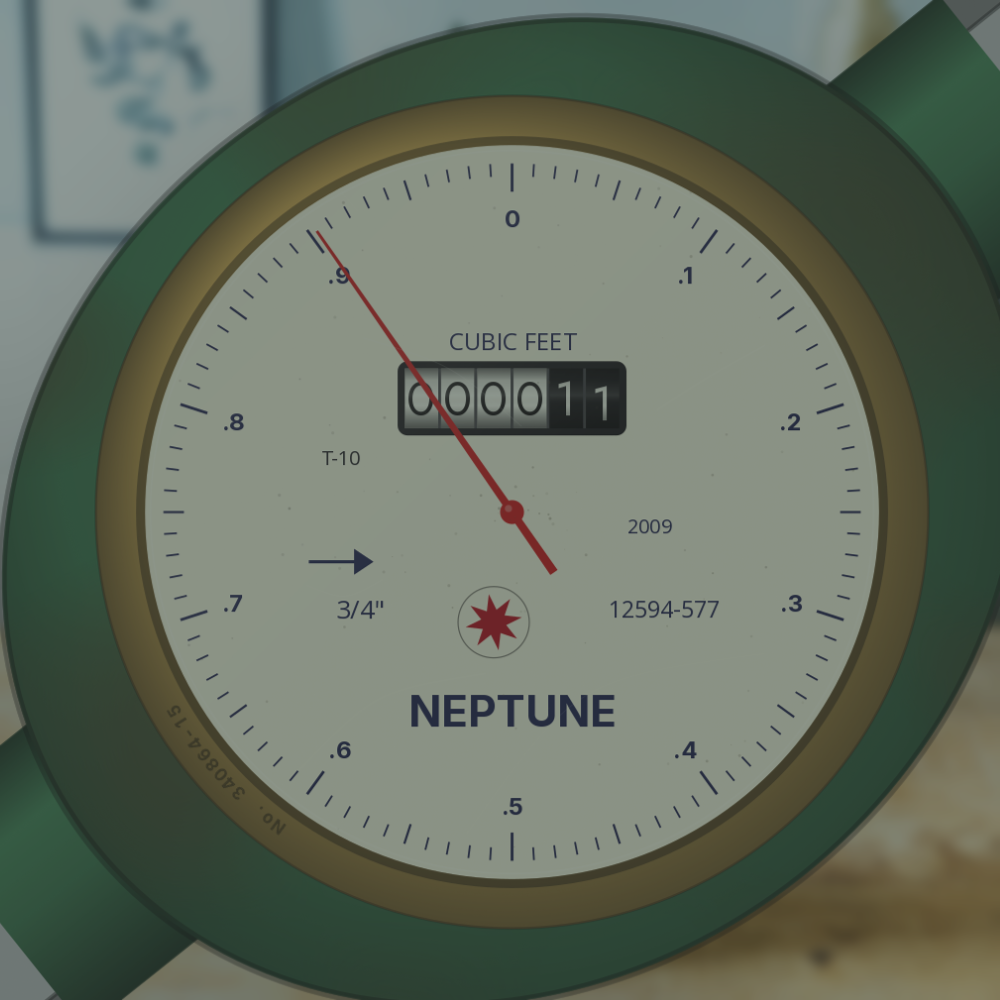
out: 10.90 ft³
